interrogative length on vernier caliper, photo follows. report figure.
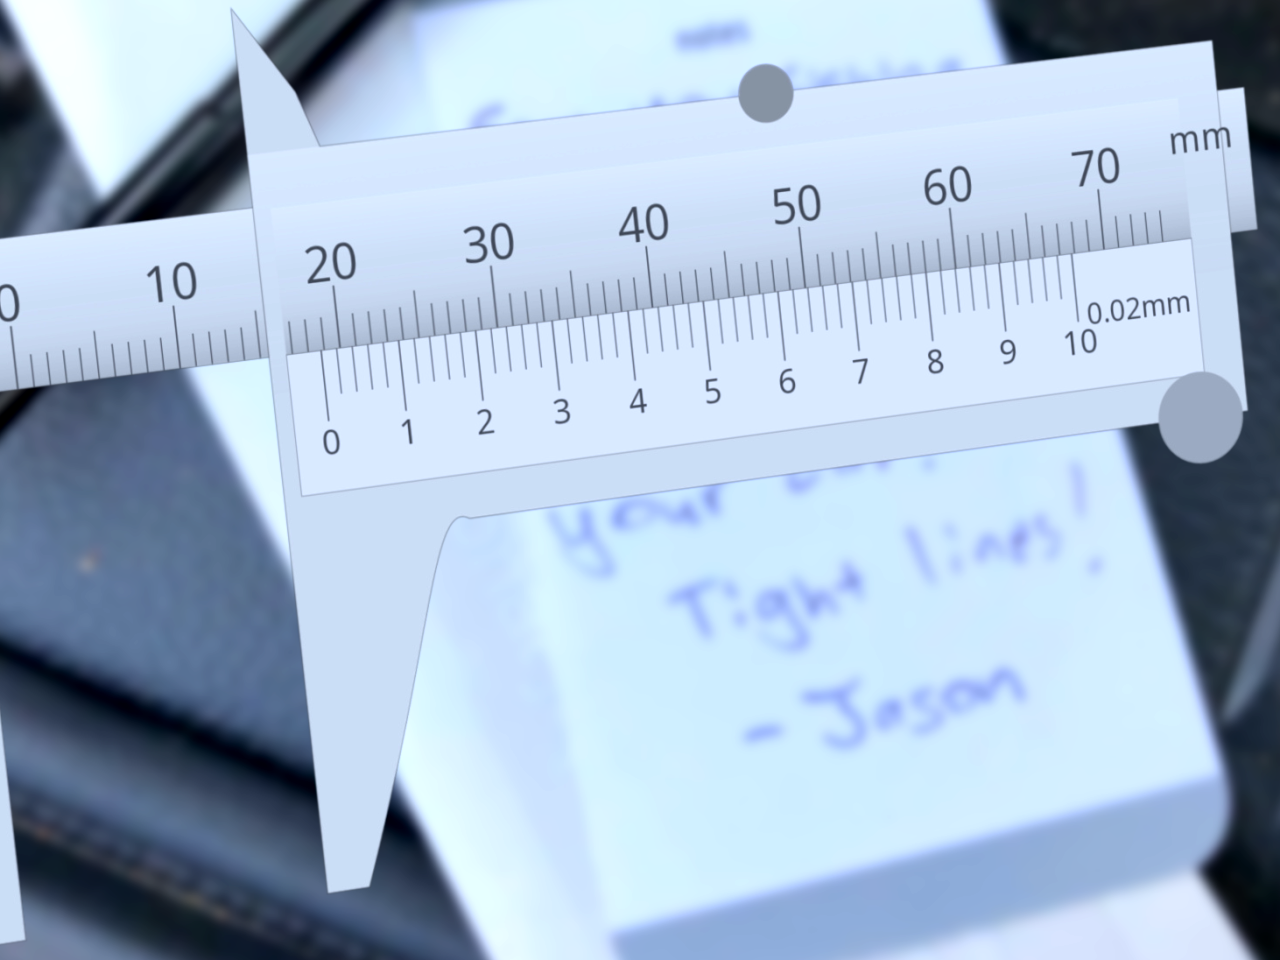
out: 18.8 mm
